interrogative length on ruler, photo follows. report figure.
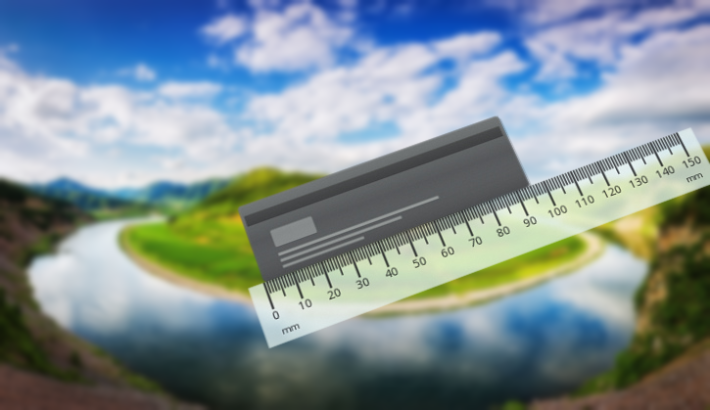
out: 95 mm
